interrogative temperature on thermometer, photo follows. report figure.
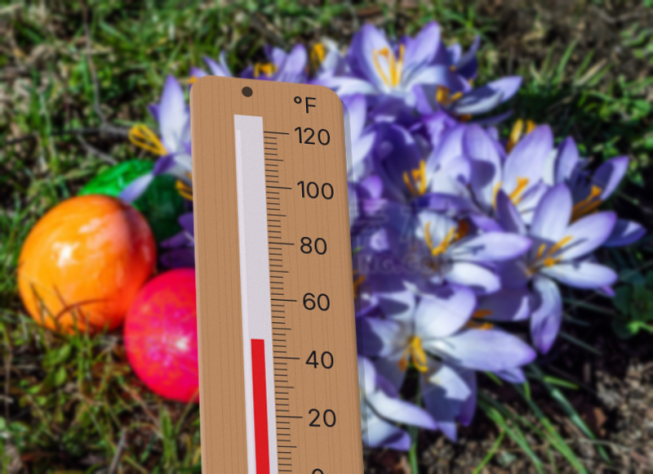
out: 46 °F
